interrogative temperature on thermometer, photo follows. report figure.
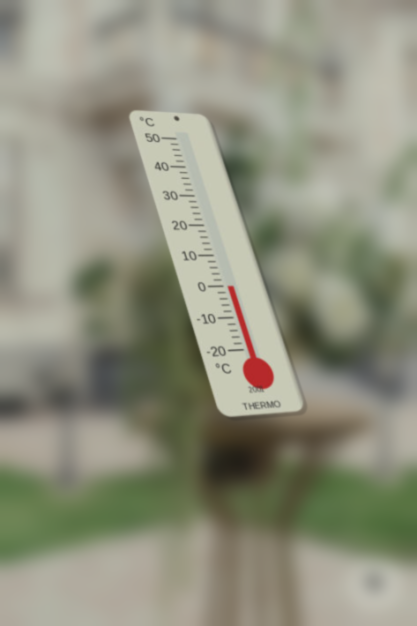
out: 0 °C
